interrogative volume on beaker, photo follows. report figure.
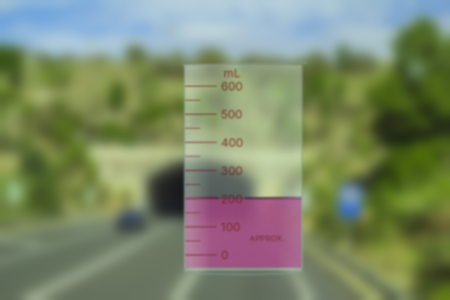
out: 200 mL
